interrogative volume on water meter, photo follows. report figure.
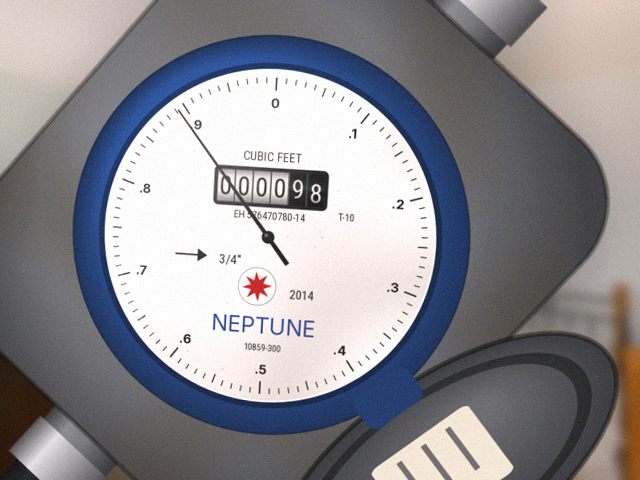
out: 97.89 ft³
